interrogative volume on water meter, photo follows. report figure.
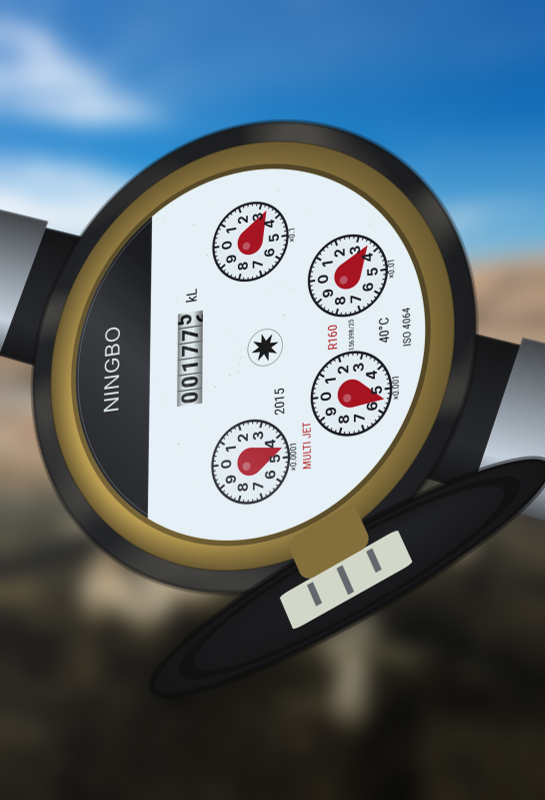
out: 1775.3354 kL
